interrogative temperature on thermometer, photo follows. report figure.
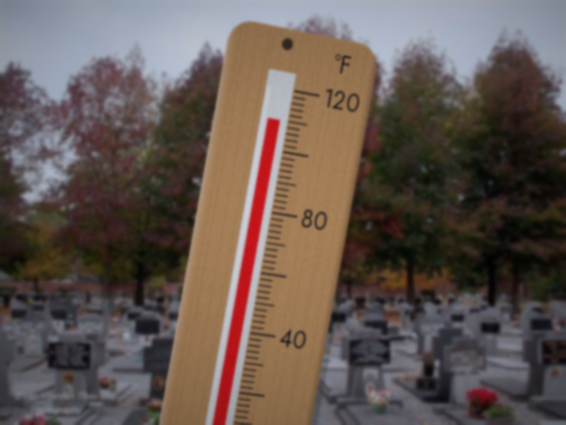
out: 110 °F
